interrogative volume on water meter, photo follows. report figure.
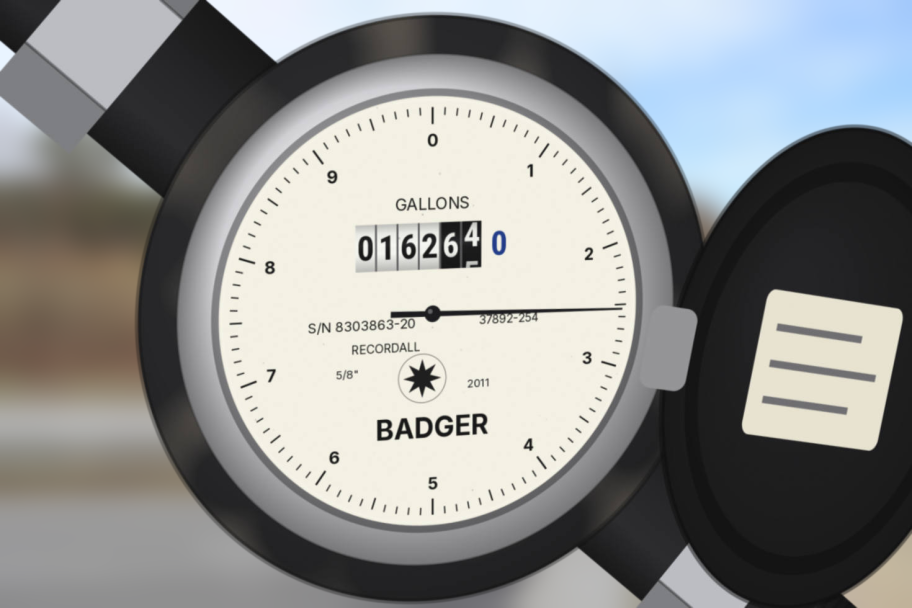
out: 162642.5 gal
